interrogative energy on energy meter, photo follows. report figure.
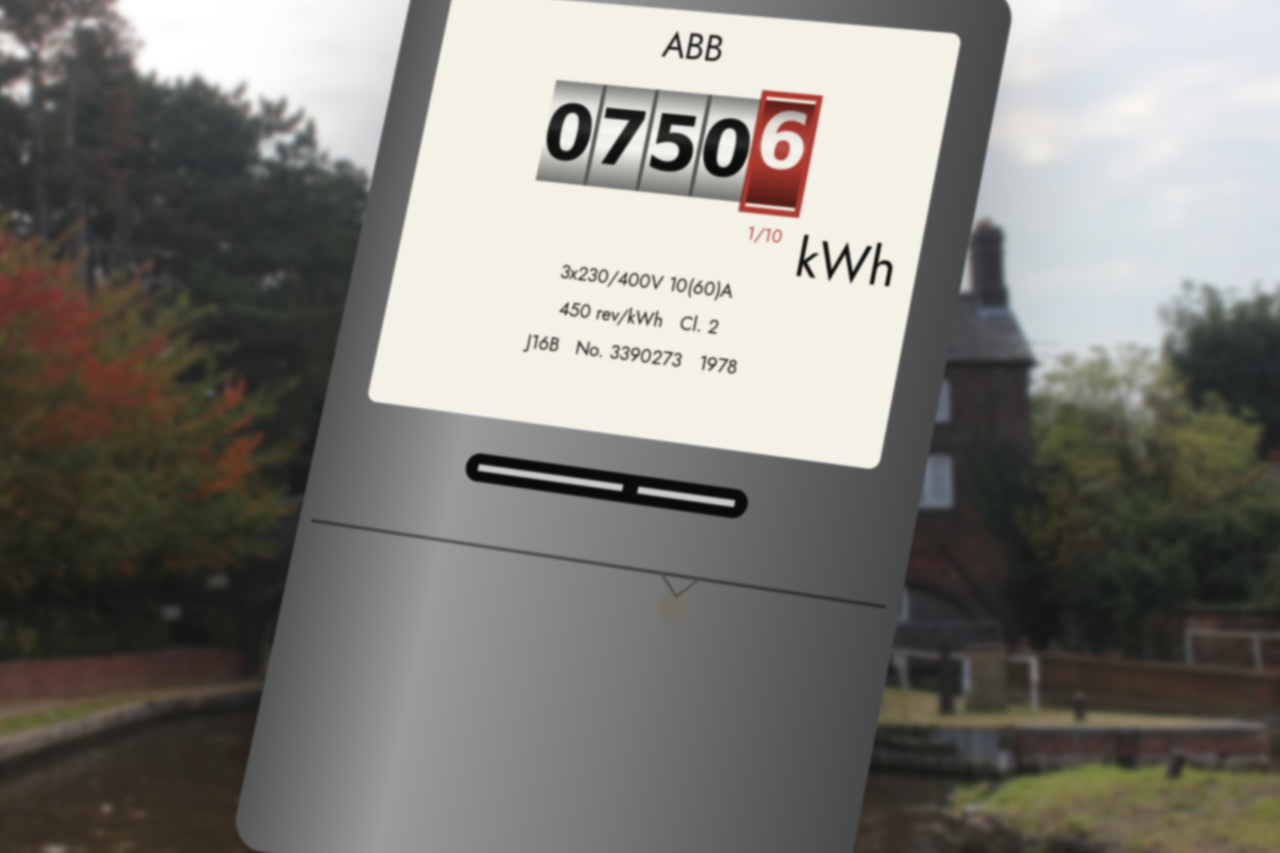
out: 750.6 kWh
